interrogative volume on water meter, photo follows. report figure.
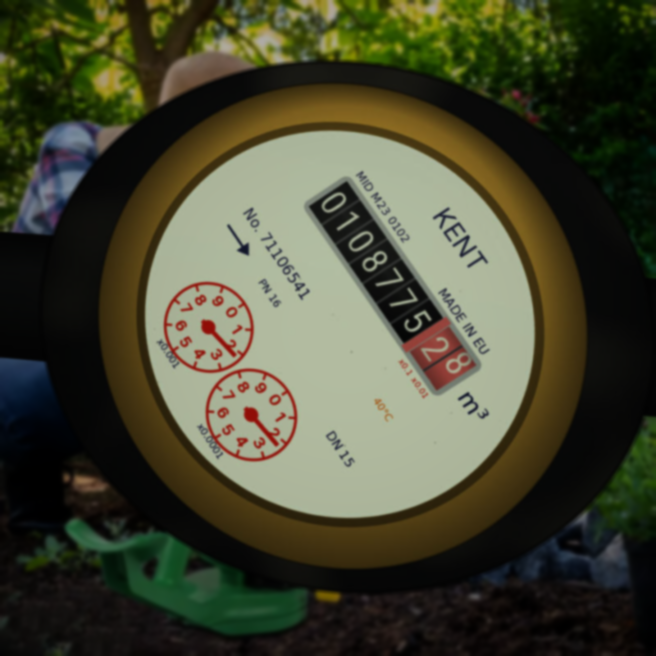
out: 108775.2822 m³
